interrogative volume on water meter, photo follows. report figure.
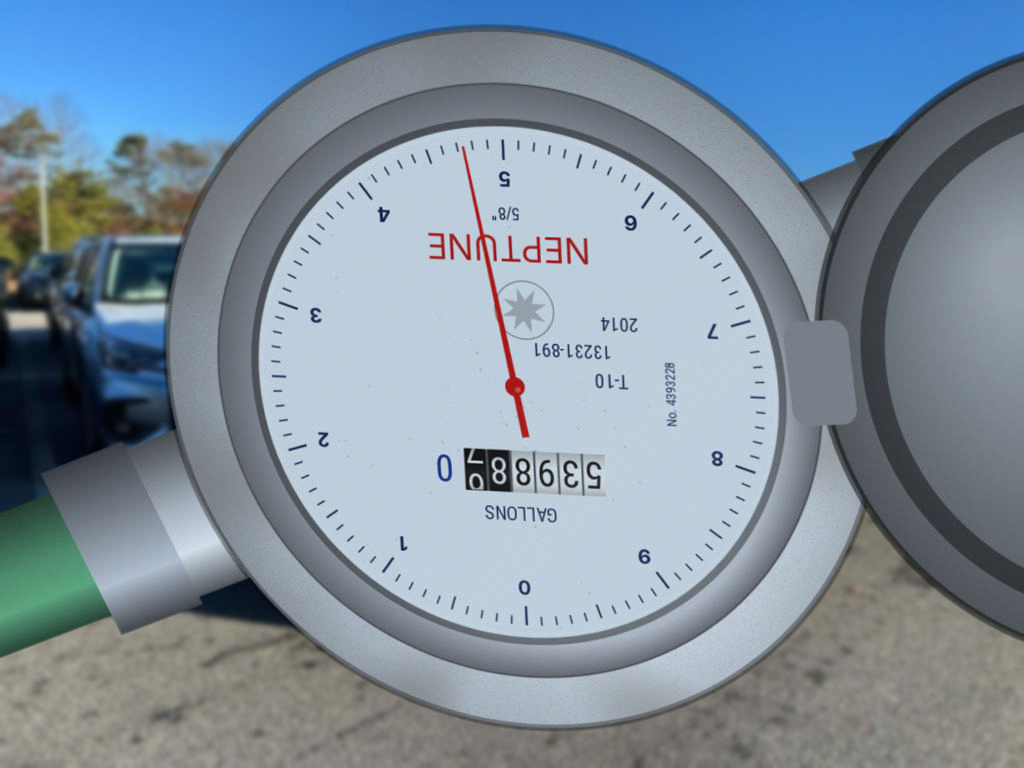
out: 5398864.7 gal
